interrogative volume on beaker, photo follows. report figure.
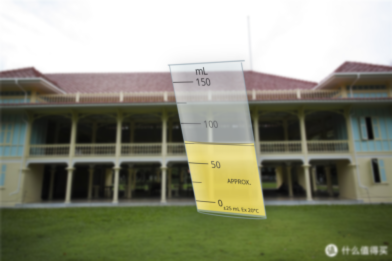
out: 75 mL
